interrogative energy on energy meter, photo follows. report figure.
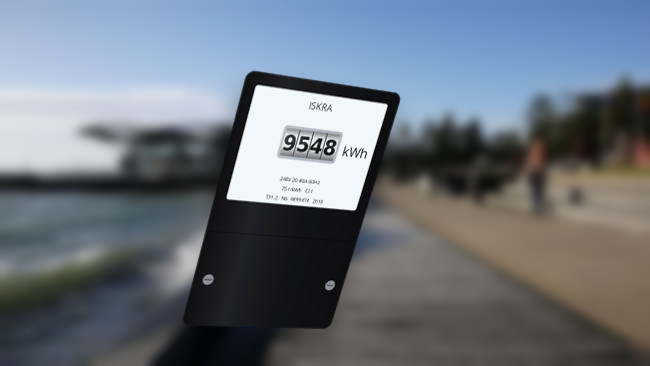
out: 9548 kWh
